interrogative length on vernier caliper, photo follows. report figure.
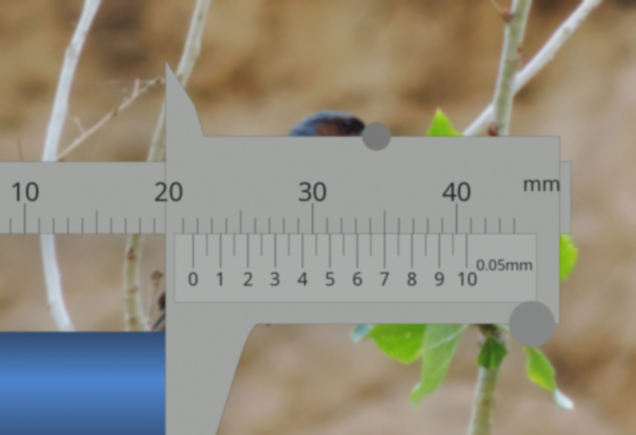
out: 21.7 mm
